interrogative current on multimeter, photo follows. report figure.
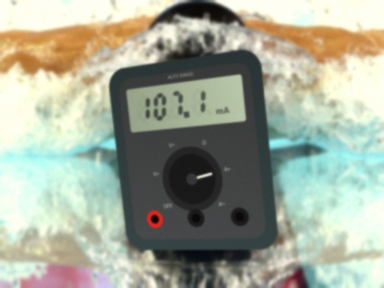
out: 107.1 mA
